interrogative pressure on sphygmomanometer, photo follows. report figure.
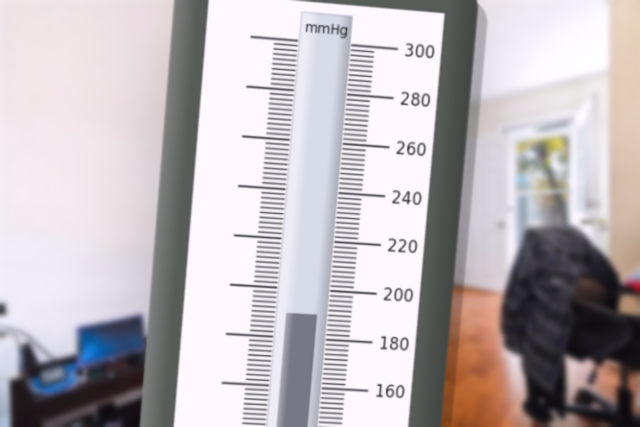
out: 190 mmHg
